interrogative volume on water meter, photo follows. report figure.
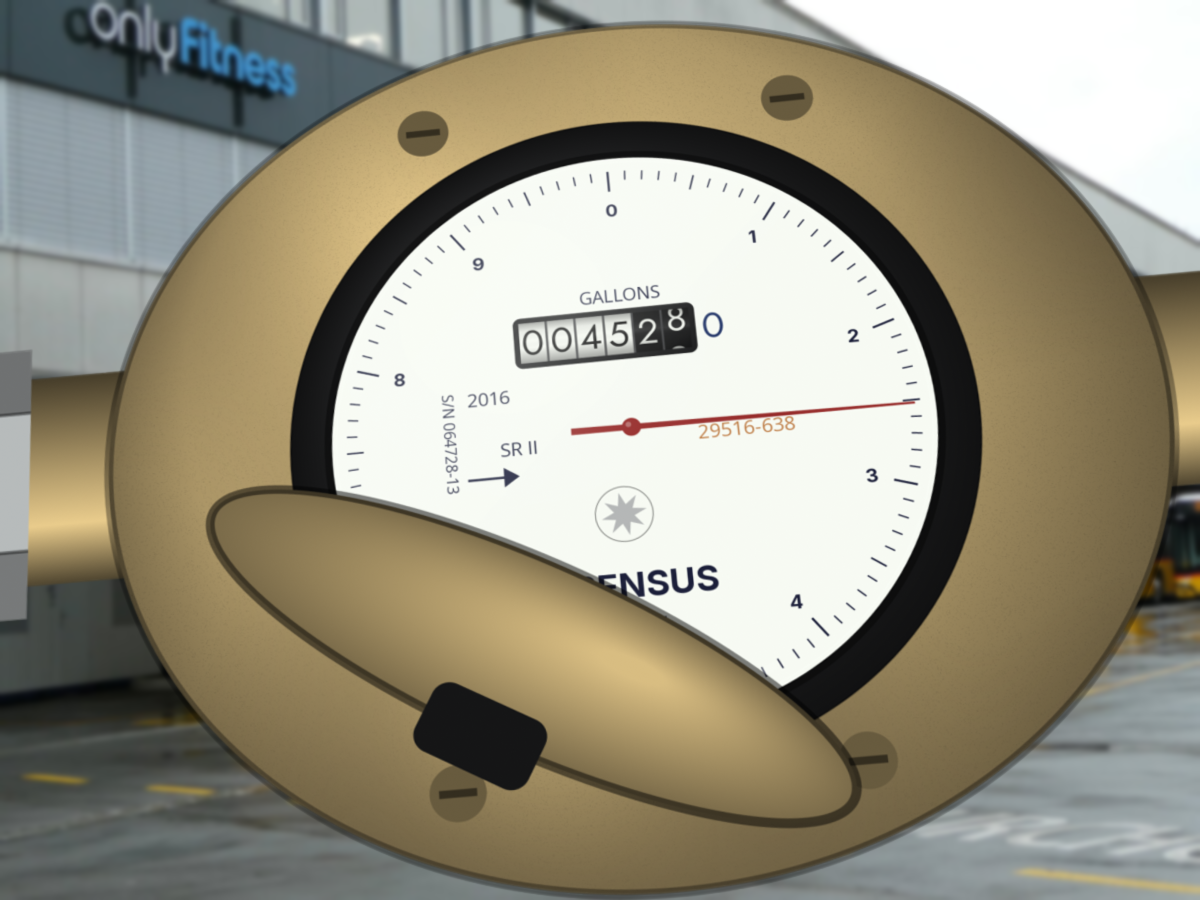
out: 45282.5 gal
